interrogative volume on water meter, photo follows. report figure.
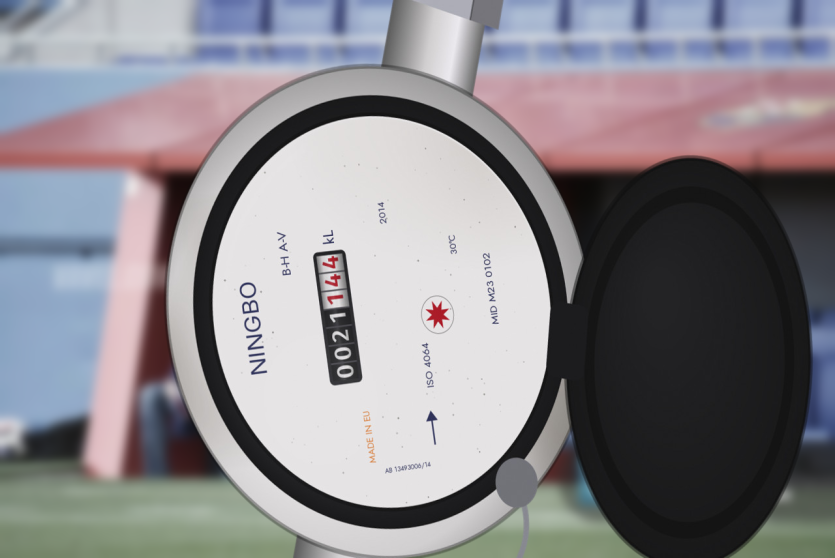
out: 21.144 kL
